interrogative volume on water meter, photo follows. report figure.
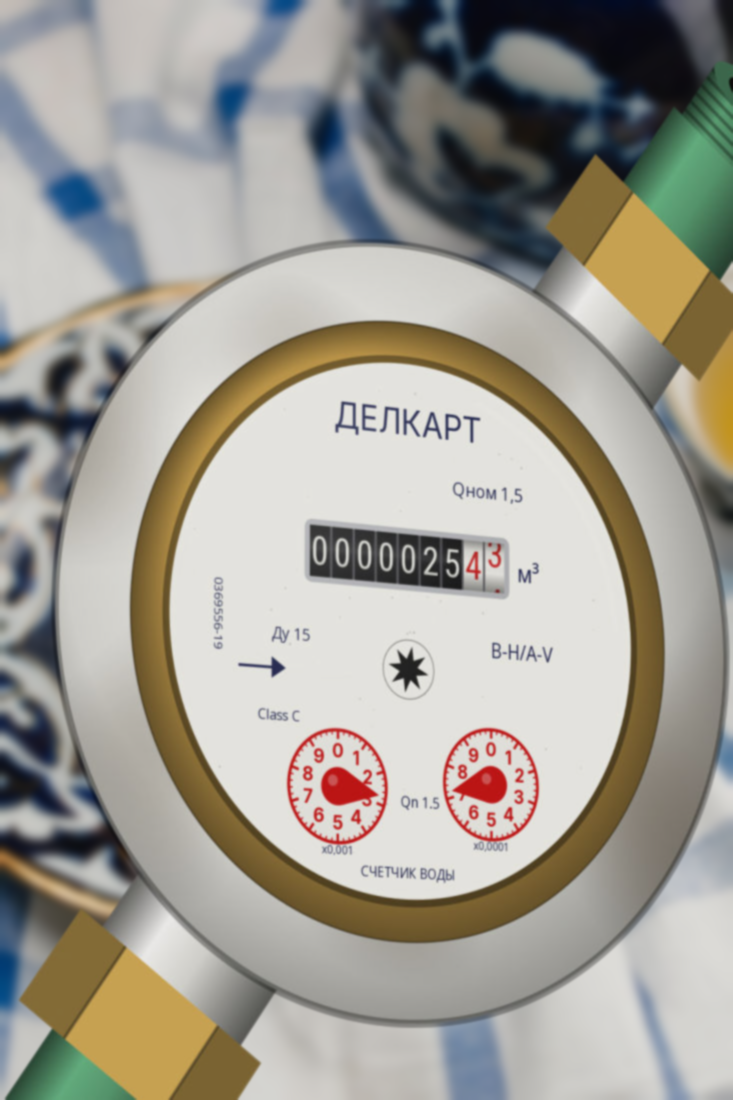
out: 25.4327 m³
